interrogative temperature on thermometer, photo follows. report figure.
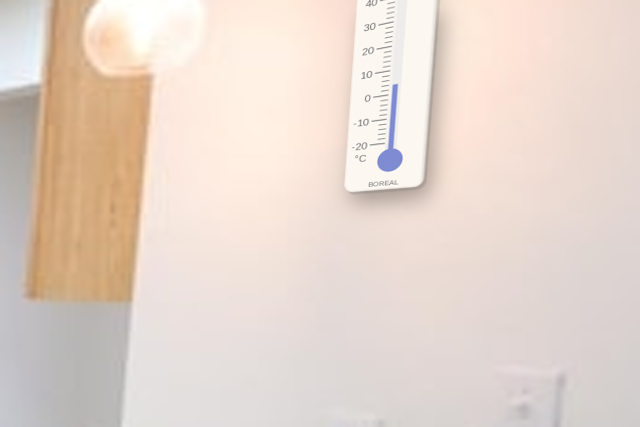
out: 4 °C
